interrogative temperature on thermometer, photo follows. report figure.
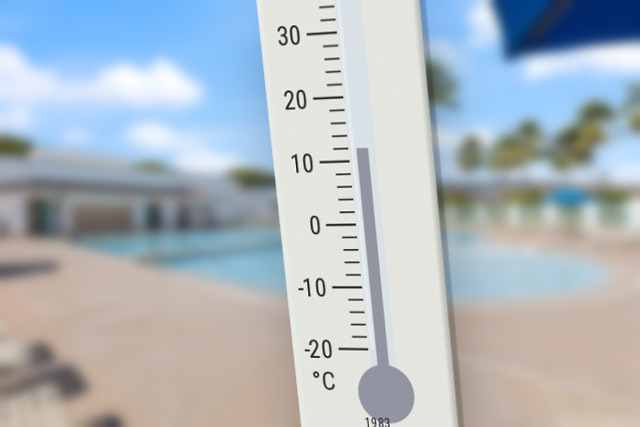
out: 12 °C
